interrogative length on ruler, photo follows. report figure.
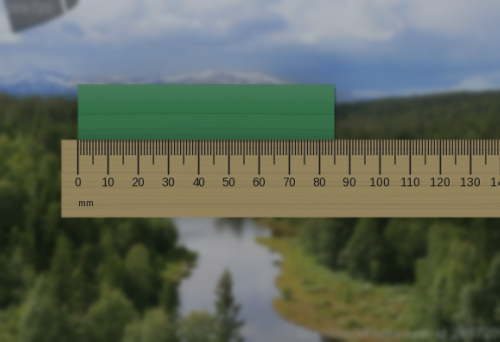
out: 85 mm
